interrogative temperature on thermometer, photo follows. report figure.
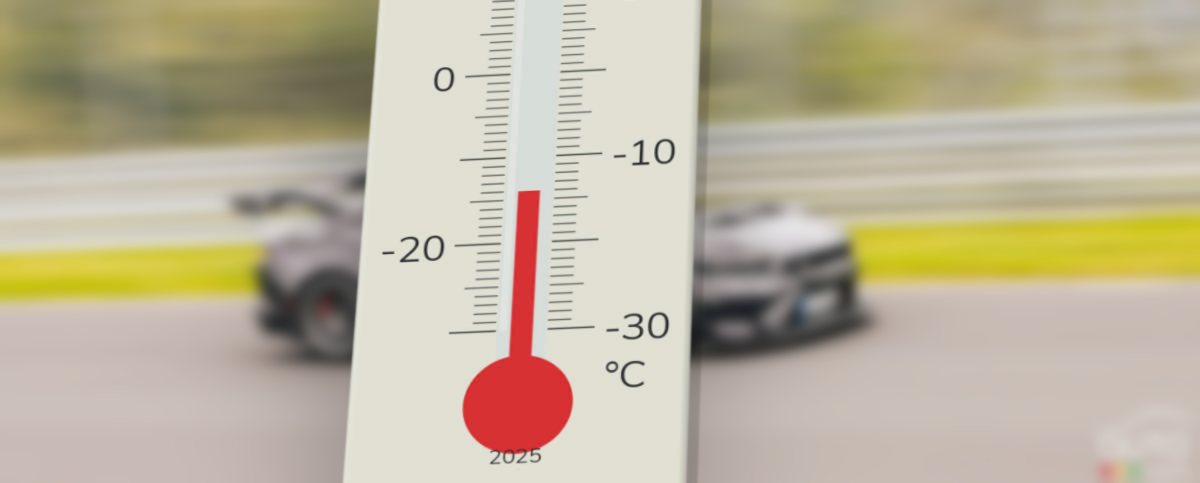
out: -14 °C
